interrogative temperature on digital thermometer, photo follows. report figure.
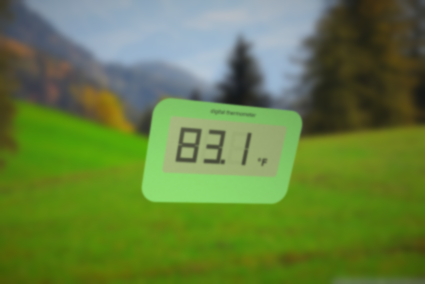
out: 83.1 °F
